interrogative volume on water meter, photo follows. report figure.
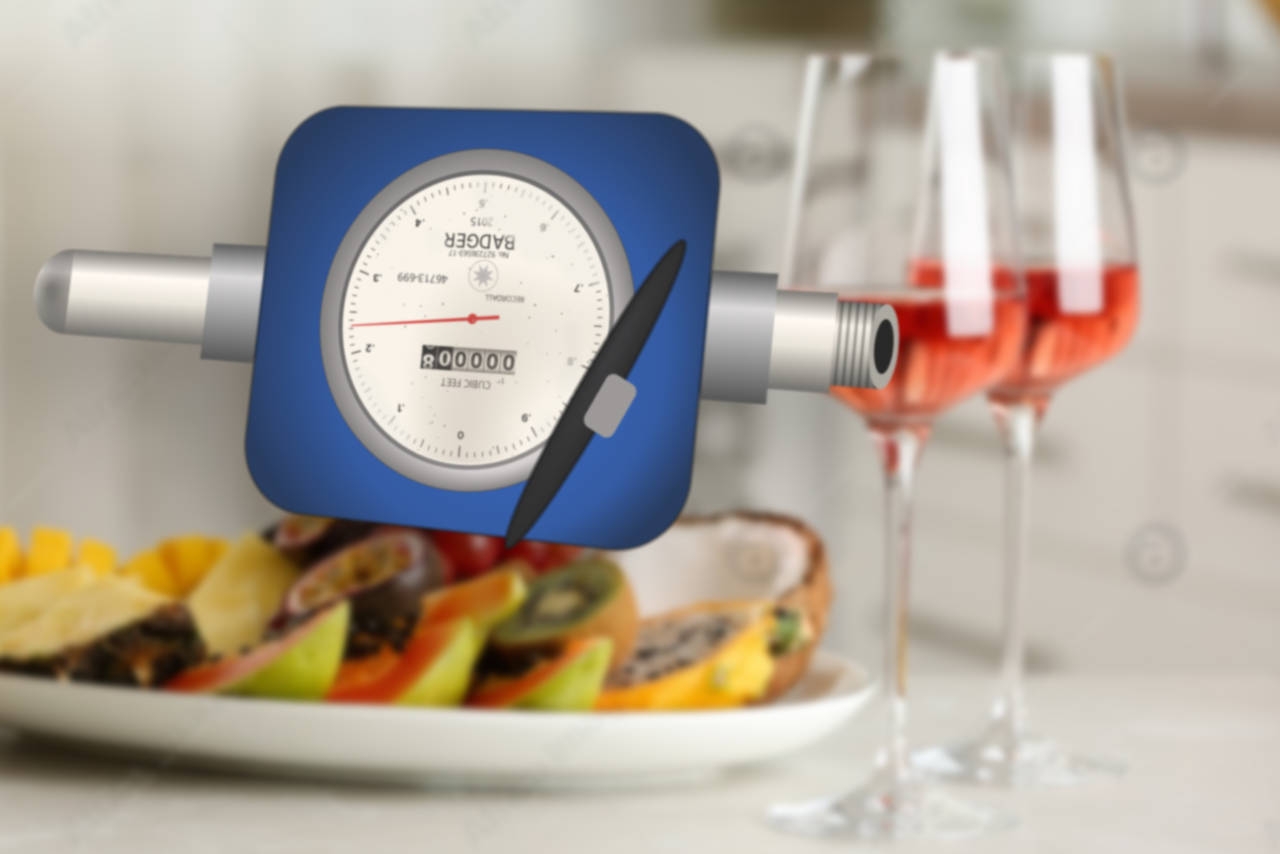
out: 8.23 ft³
